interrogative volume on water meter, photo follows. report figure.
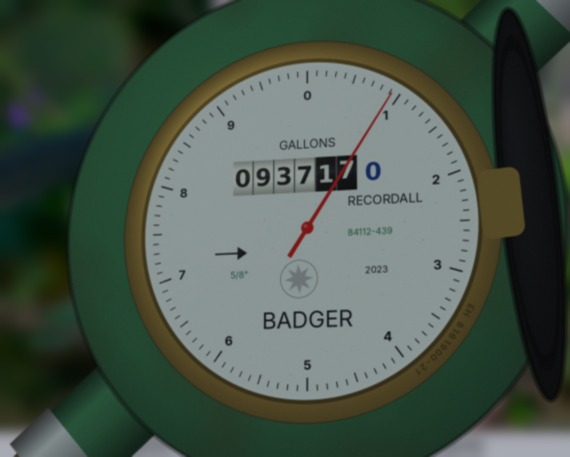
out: 937170.9 gal
